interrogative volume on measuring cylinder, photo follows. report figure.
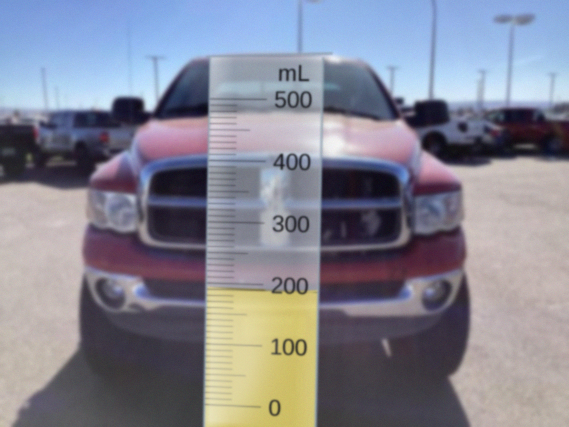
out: 190 mL
